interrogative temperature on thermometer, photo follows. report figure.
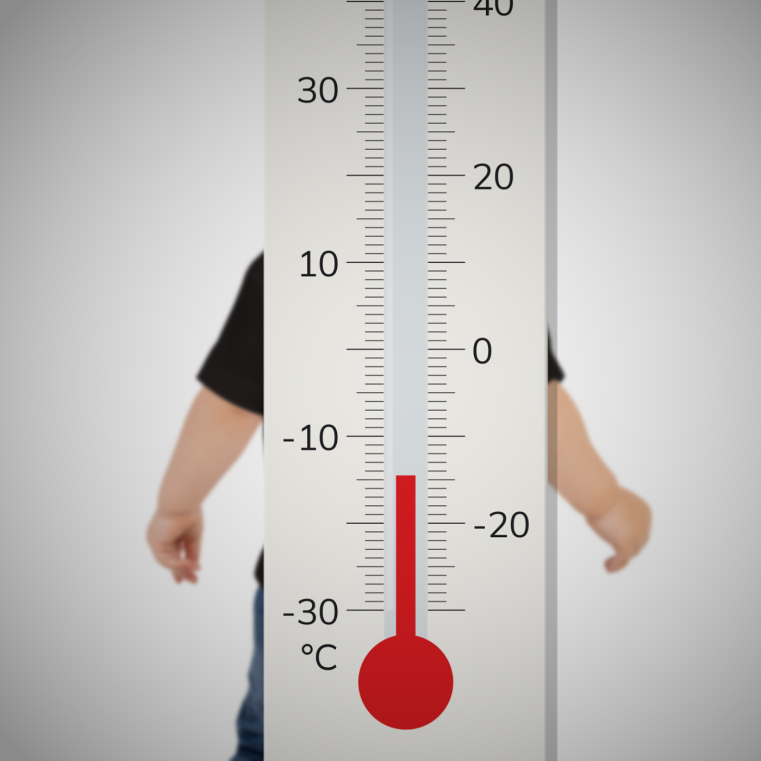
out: -14.5 °C
